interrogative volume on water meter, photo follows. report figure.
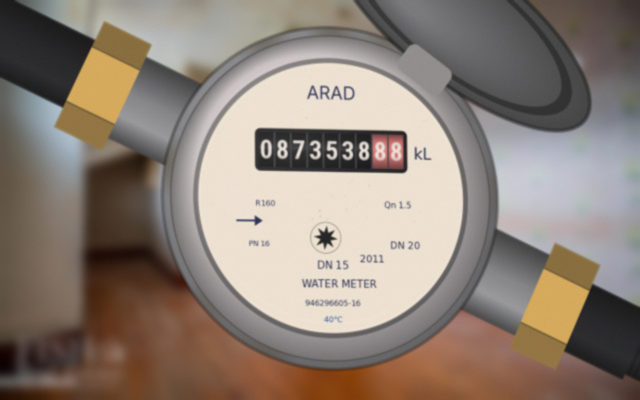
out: 873538.88 kL
